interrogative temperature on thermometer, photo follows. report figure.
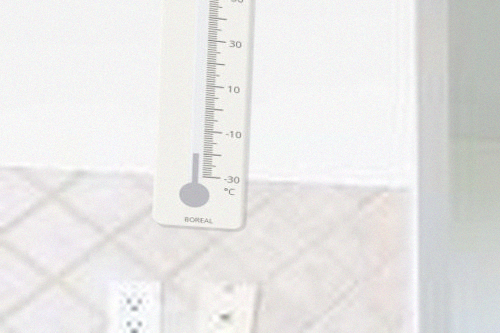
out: -20 °C
